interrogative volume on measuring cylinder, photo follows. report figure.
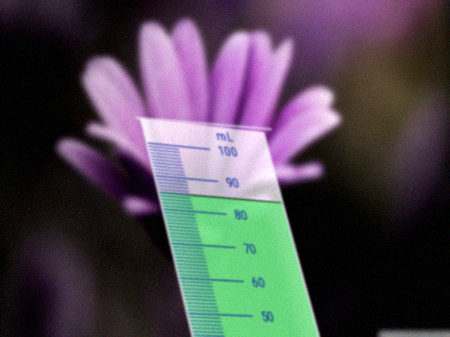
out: 85 mL
